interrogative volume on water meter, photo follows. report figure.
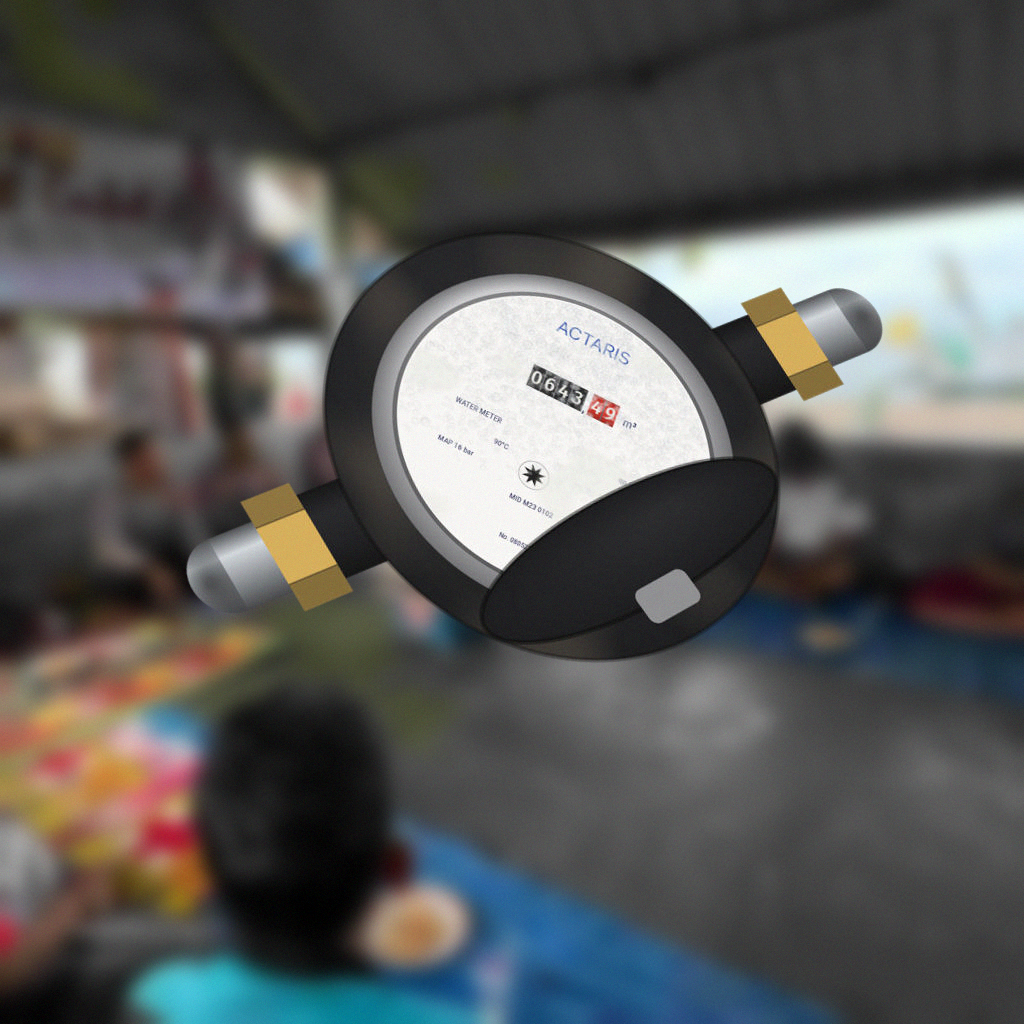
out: 643.49 m³
